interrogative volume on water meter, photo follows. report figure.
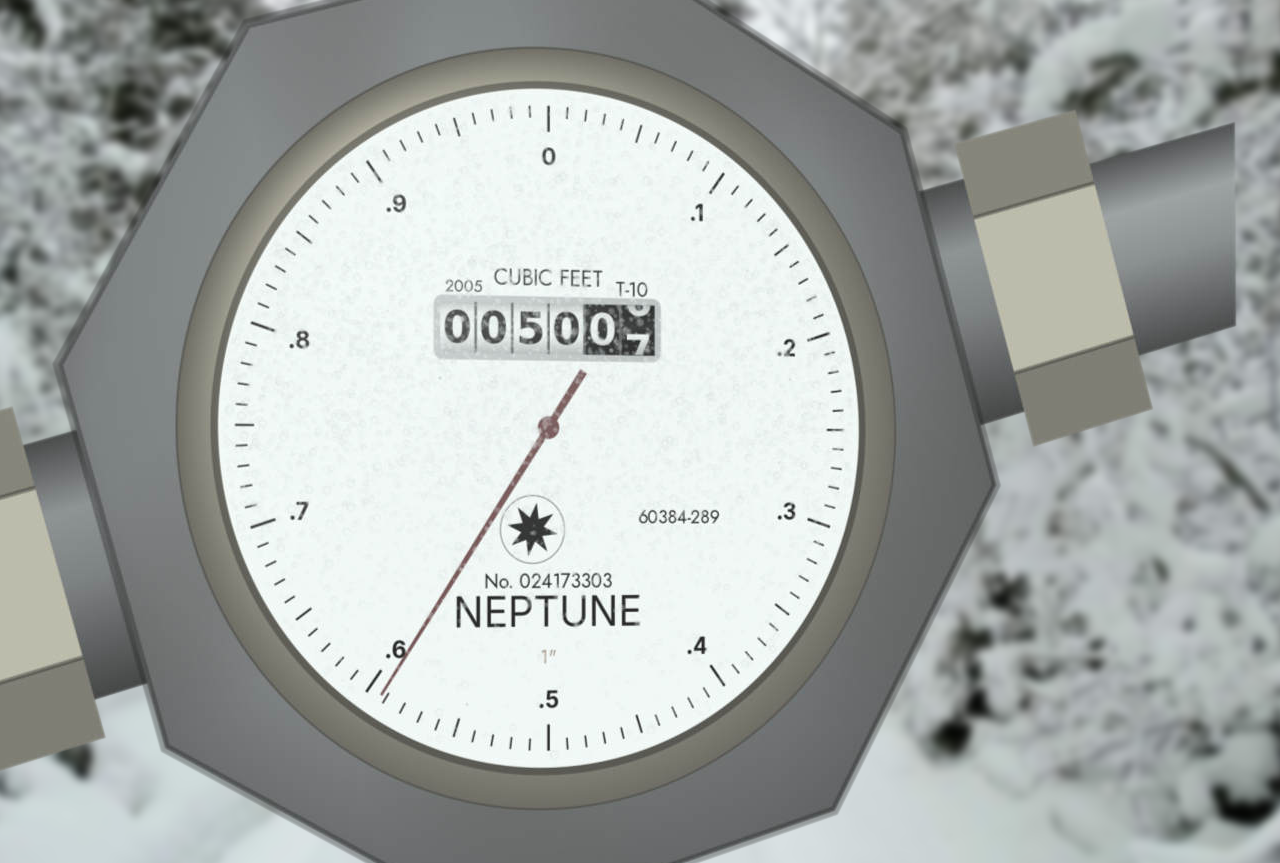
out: 5006.59 ft³
